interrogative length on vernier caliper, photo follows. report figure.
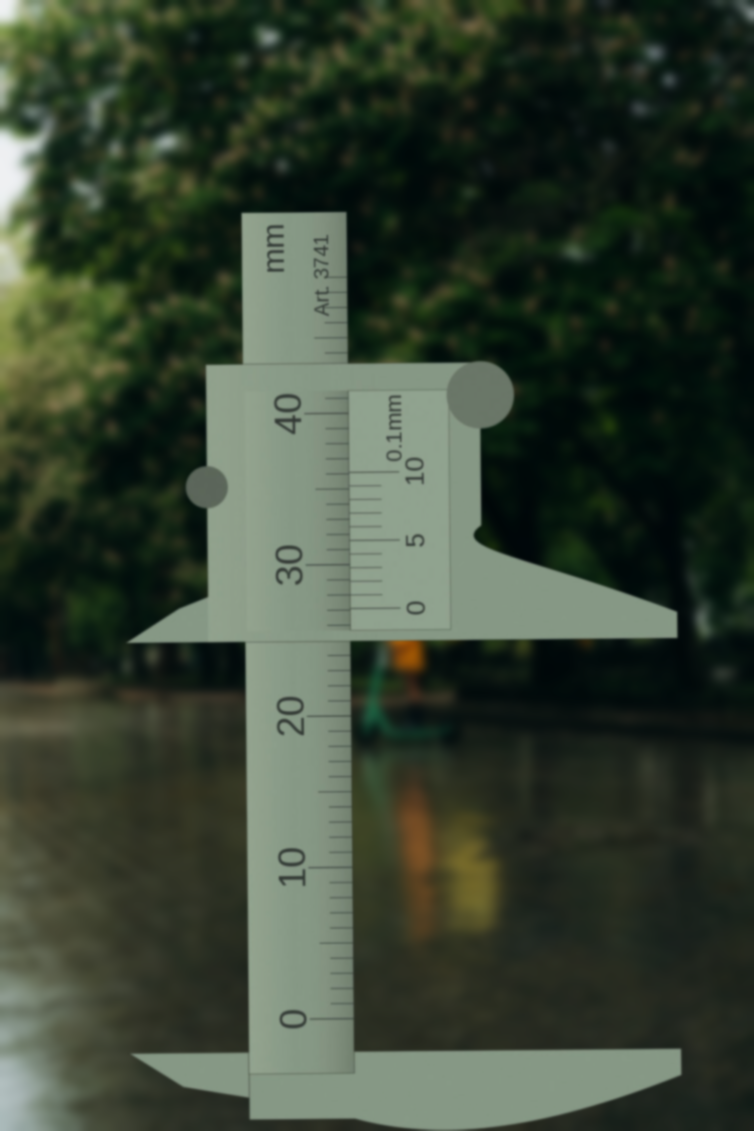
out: 27.1 mm
